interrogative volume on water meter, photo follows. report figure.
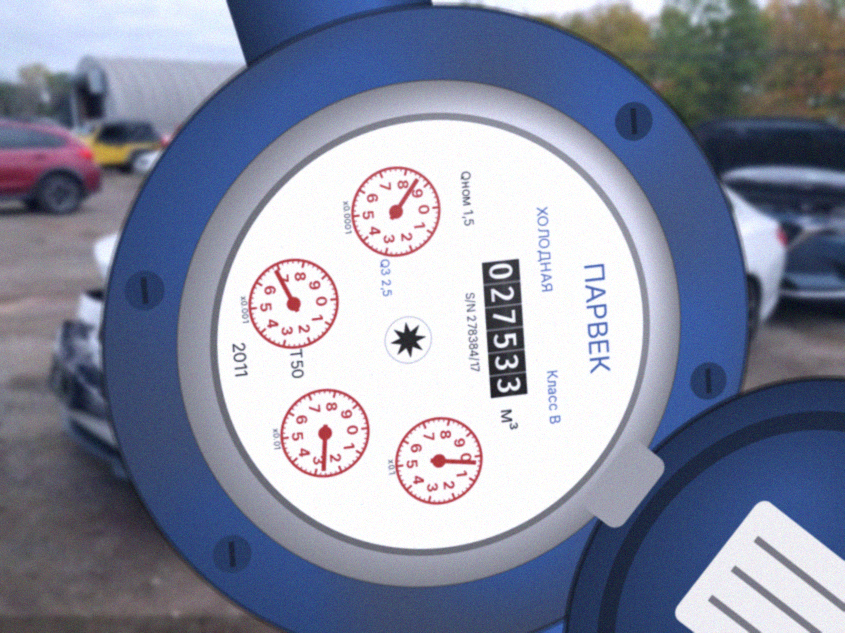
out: 27533.0268 m³
